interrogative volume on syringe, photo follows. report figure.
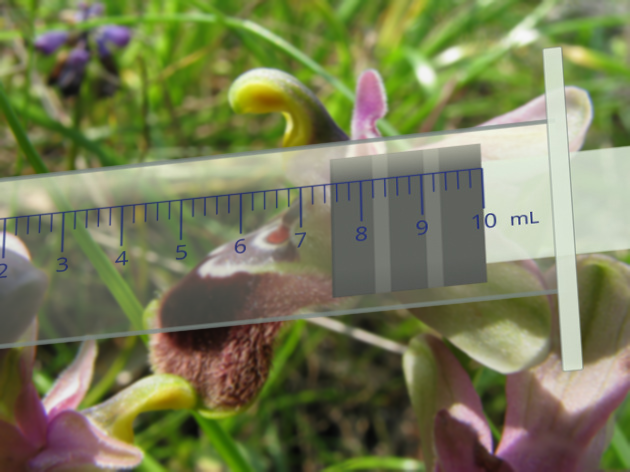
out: 7.5 mL
